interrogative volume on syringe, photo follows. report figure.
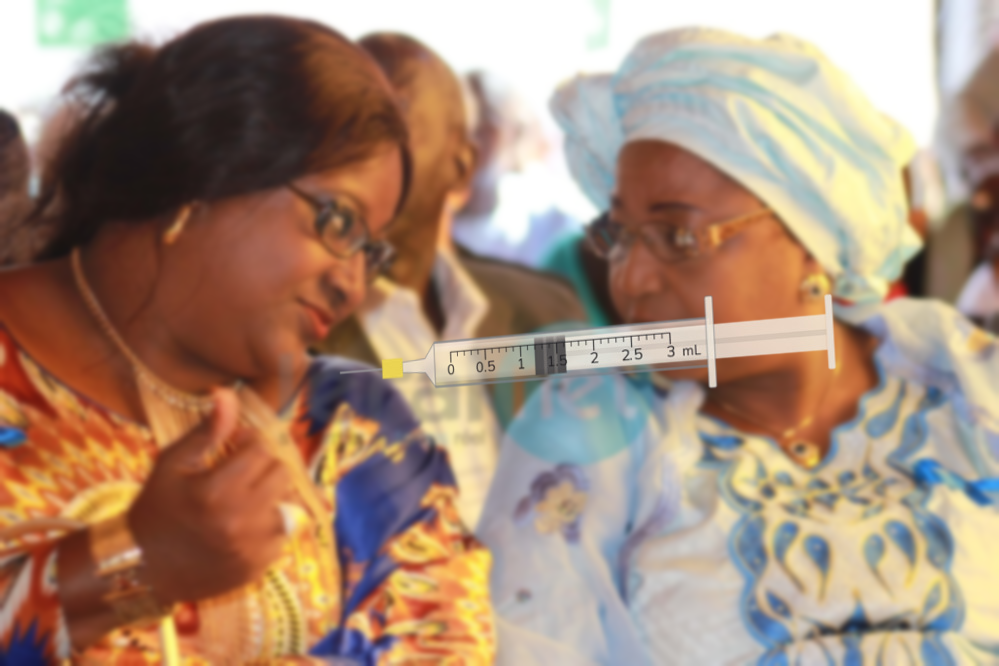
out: 1.2 mL
